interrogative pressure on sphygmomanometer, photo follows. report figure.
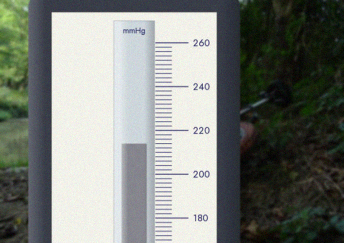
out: 214 mmHg
